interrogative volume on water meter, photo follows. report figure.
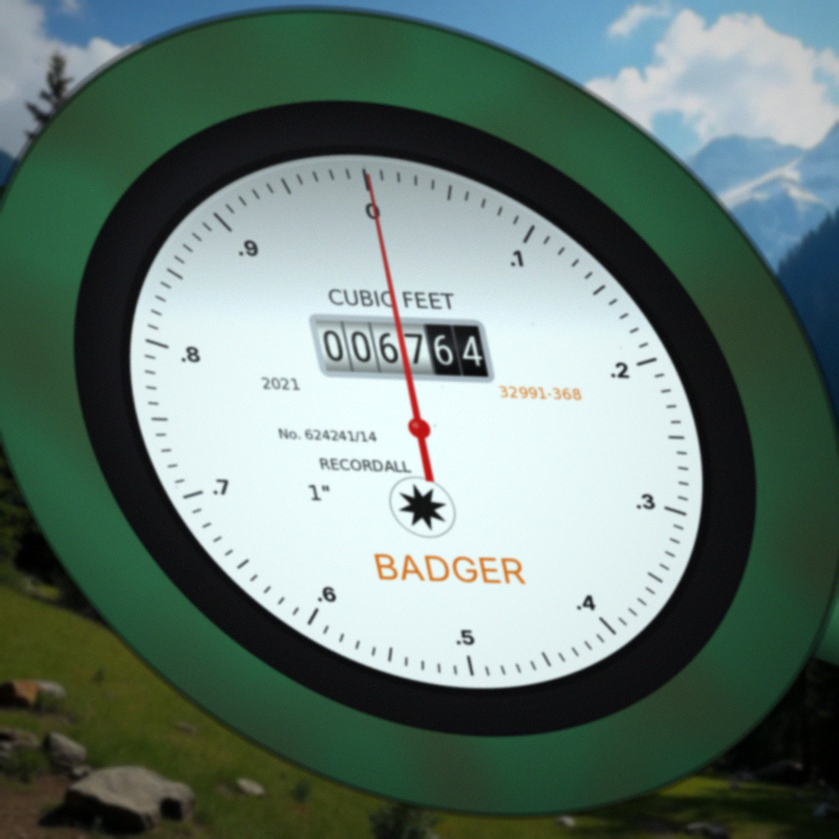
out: 6764.00 ft³
